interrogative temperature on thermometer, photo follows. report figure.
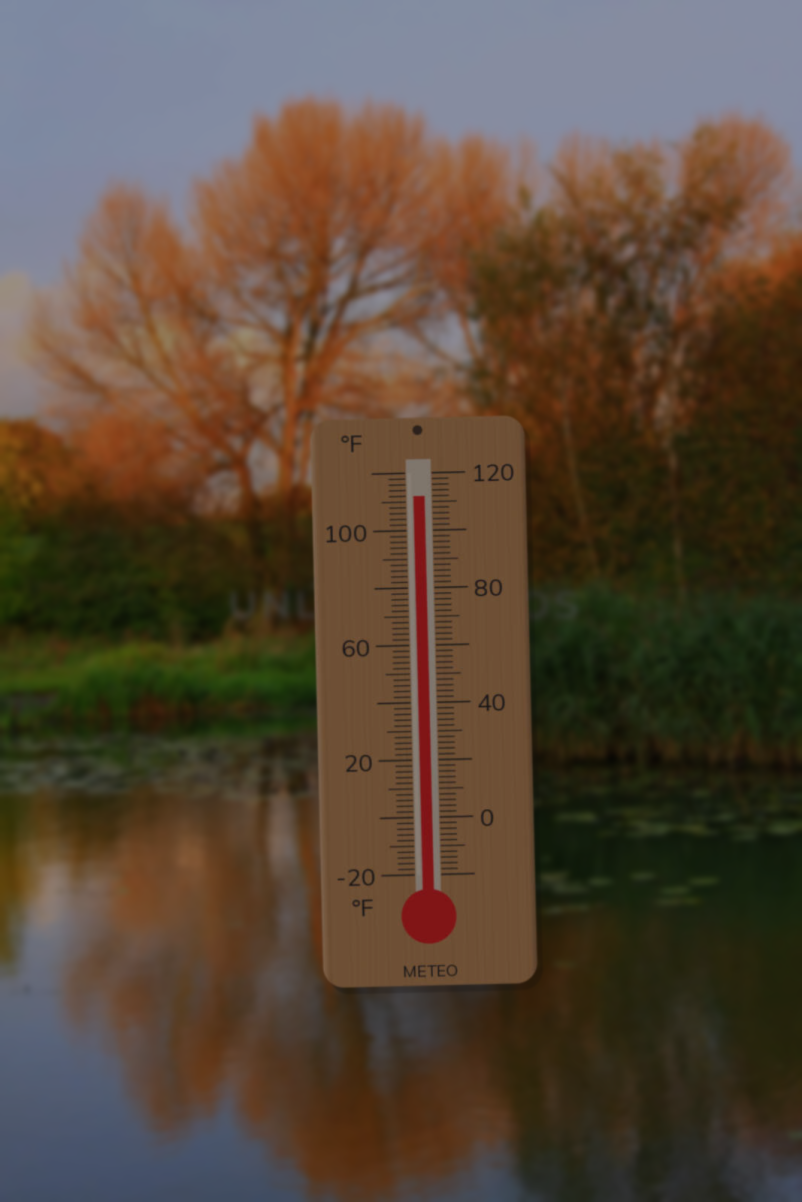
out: 112 °F
